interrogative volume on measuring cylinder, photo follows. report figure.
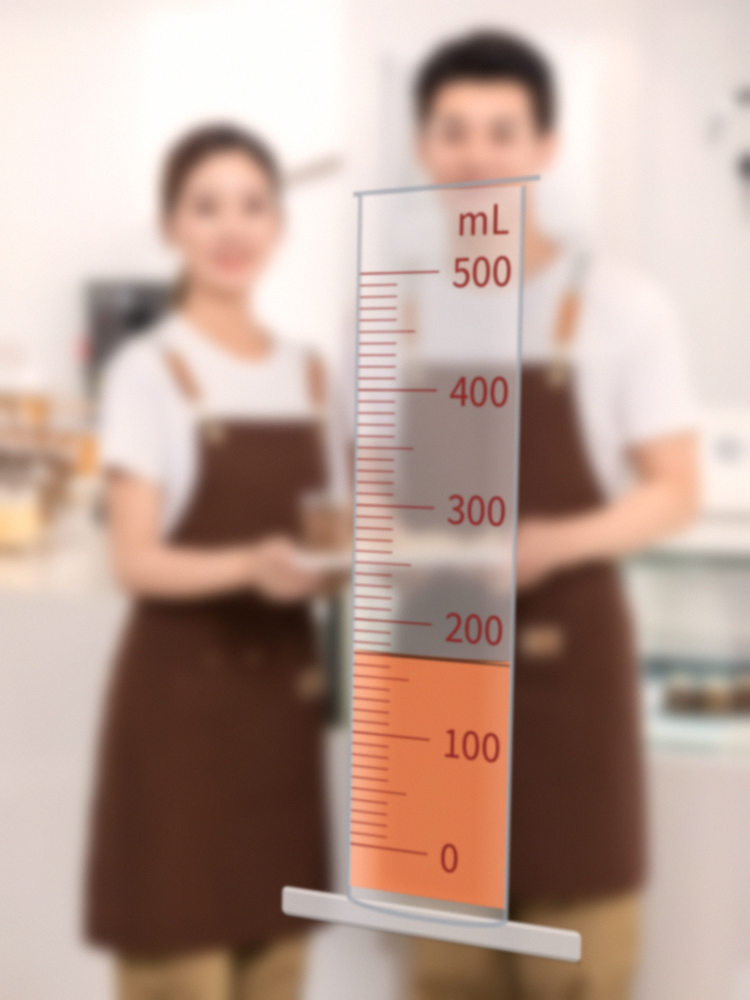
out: 170 mL
